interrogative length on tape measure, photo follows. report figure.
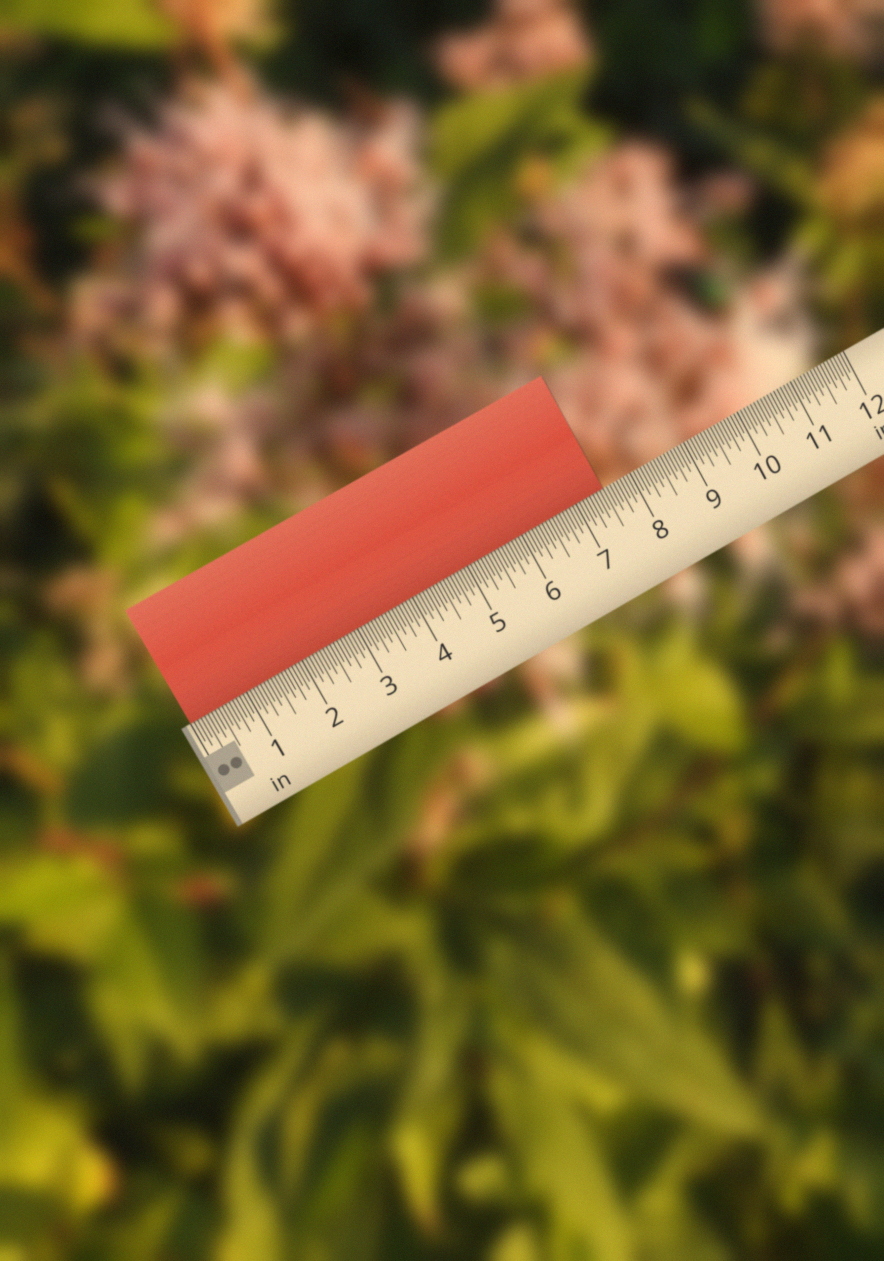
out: 7.5 in
